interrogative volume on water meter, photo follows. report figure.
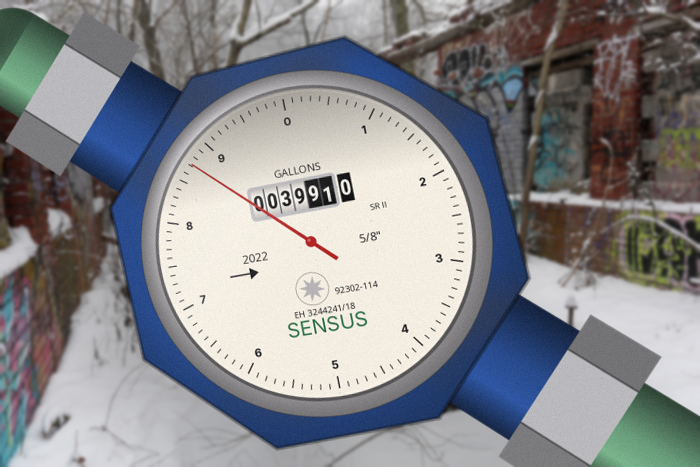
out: 39908.7 gal
